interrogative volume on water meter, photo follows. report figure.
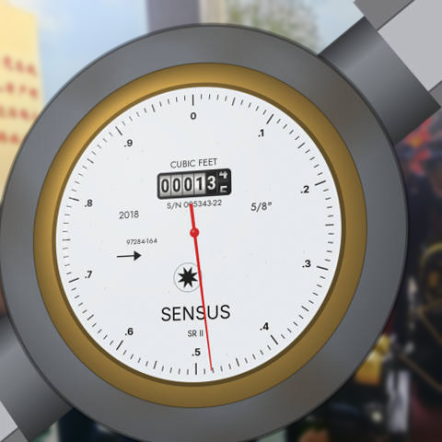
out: 134.48 ft³
